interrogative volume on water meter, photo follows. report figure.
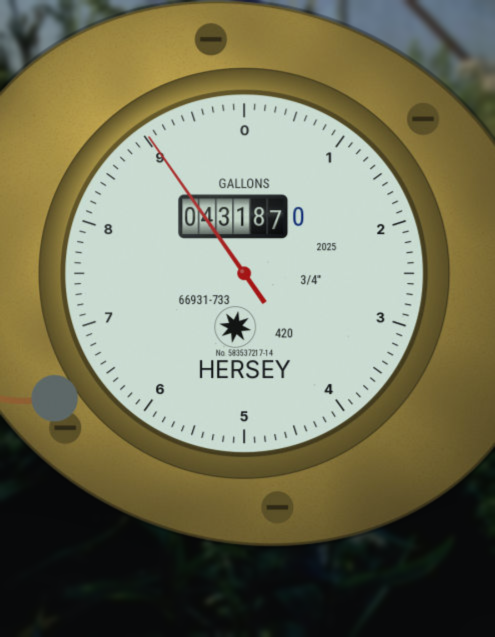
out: 431869.0 gal
